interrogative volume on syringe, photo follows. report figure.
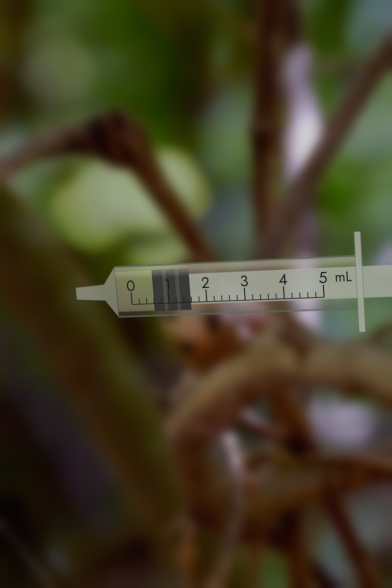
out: 0.6 mL
